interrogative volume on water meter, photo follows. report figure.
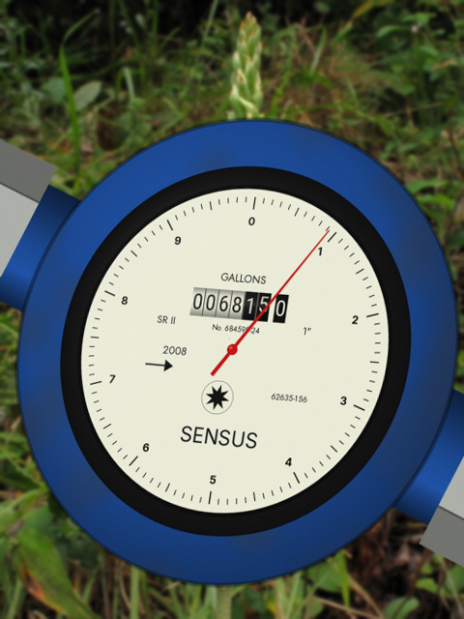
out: 68150.9 gal
